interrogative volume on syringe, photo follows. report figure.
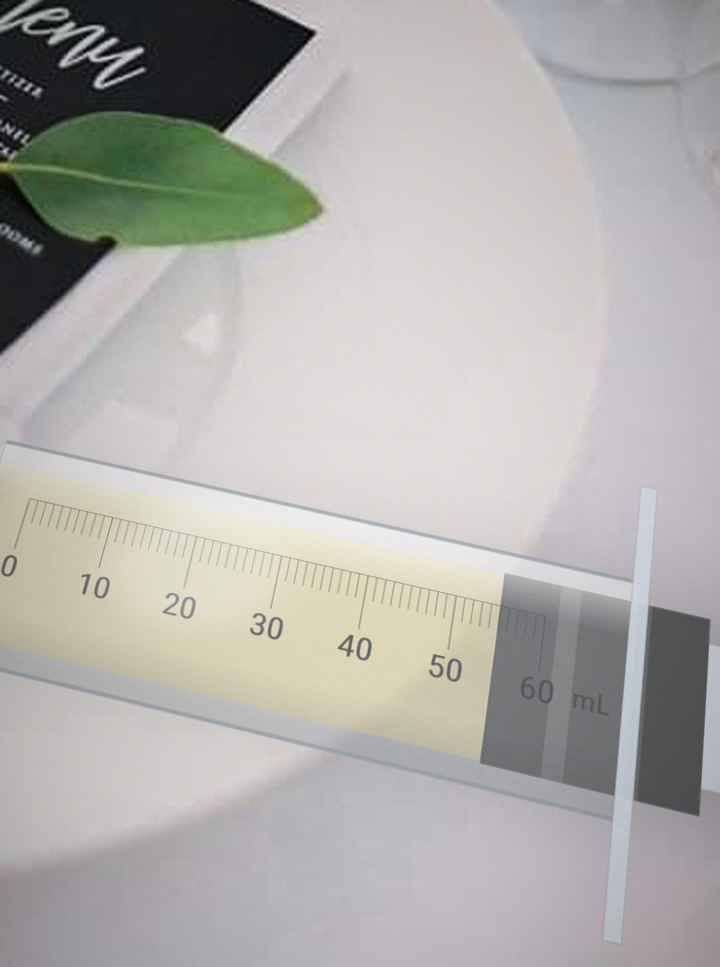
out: 55 mL
